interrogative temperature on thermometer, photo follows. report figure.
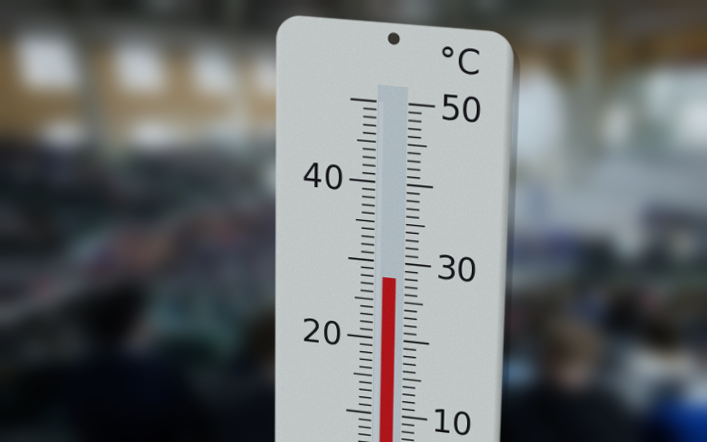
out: 28 °C
